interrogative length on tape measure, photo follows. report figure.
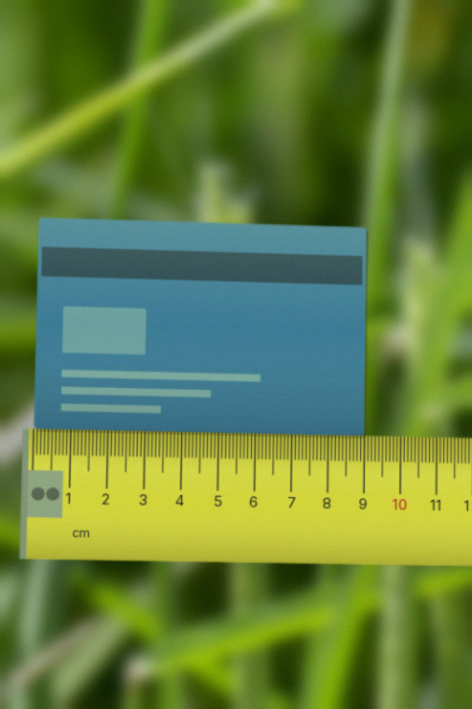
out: 9 cm
